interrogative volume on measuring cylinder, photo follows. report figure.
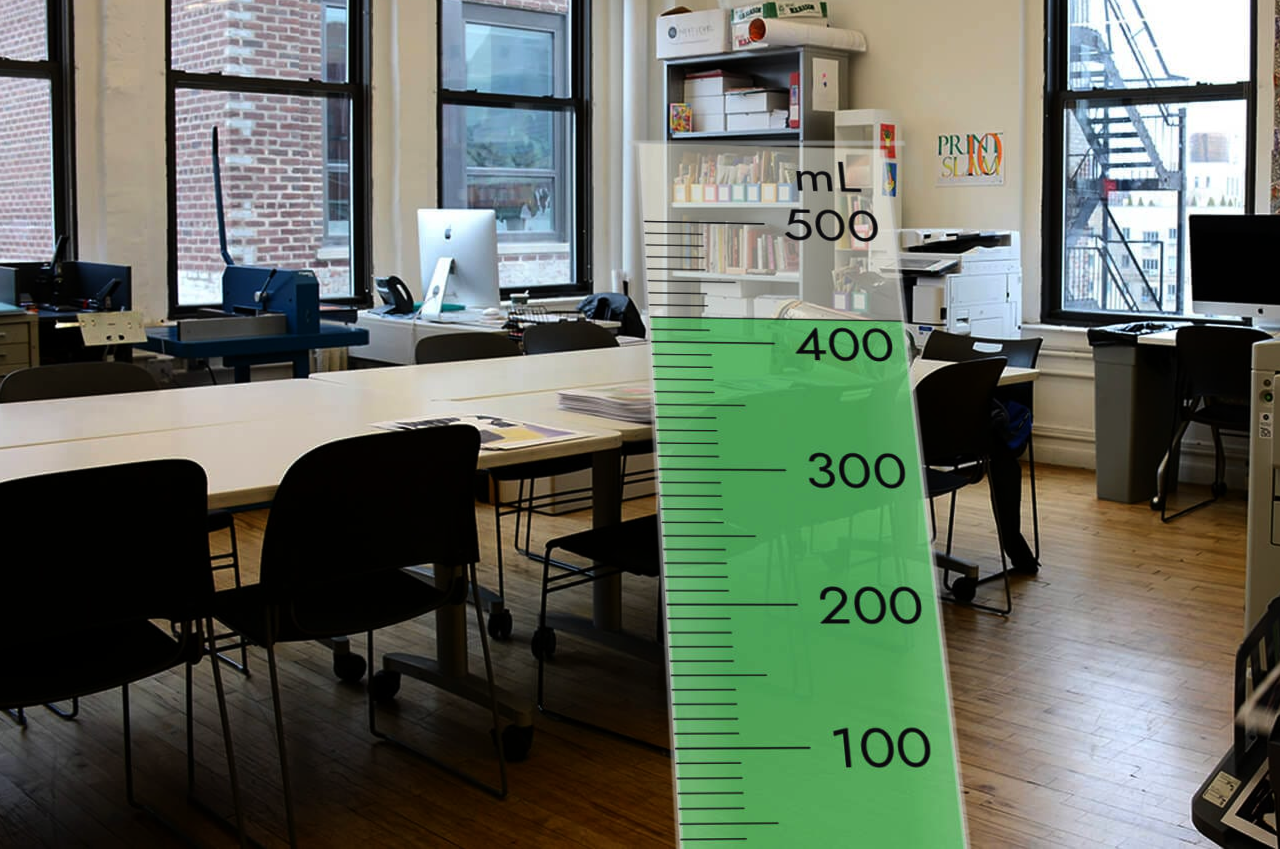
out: 420 mL
